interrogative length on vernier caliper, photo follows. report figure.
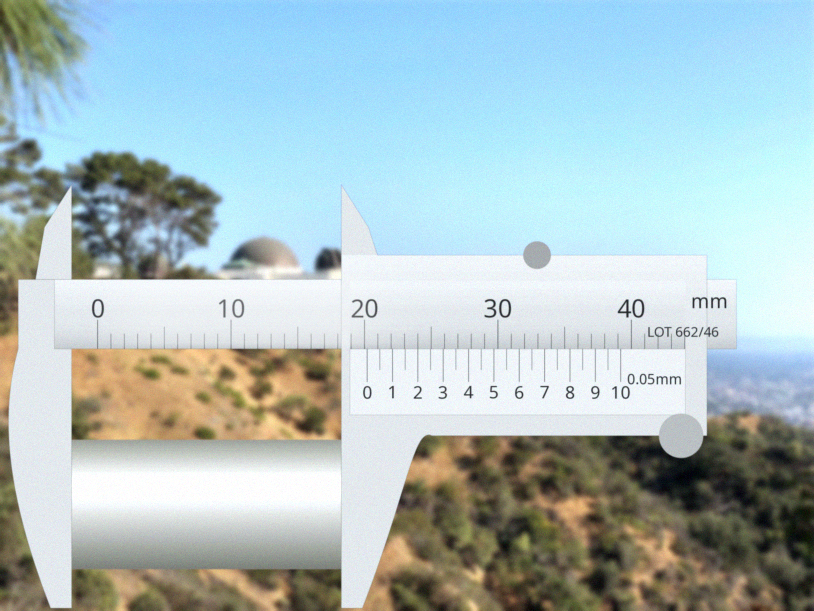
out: 20.2 mm
